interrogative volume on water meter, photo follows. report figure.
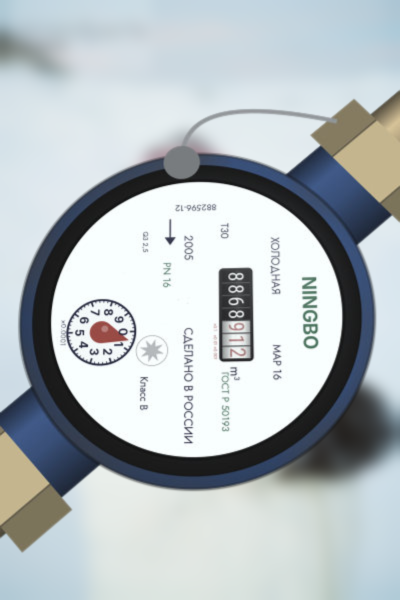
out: 8868.9120 m³
